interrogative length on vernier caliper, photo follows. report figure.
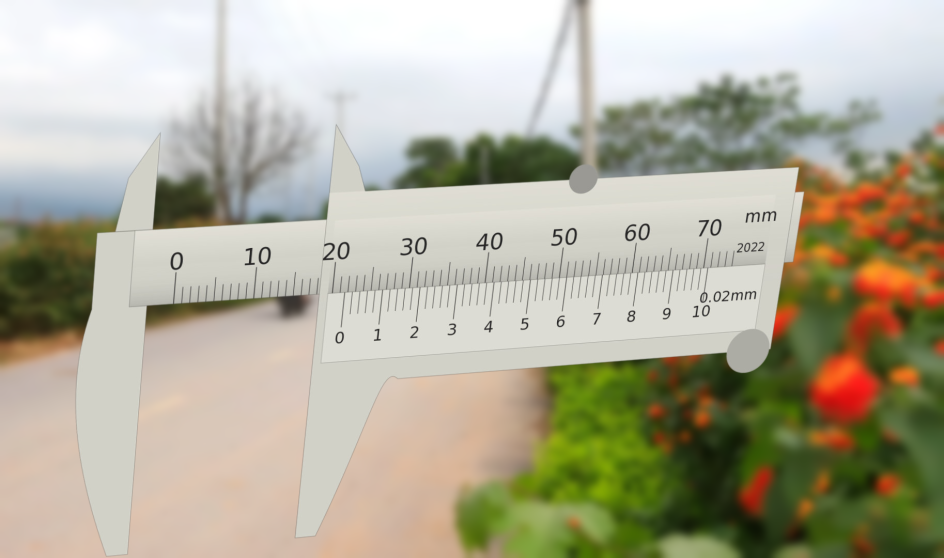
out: 21.6 mm
